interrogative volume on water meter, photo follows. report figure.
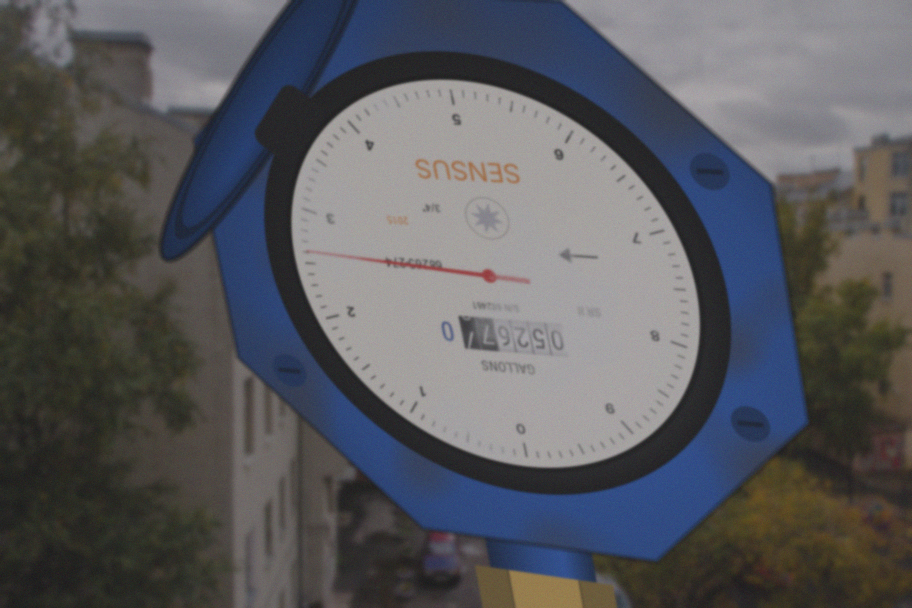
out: 526772.6 gal
